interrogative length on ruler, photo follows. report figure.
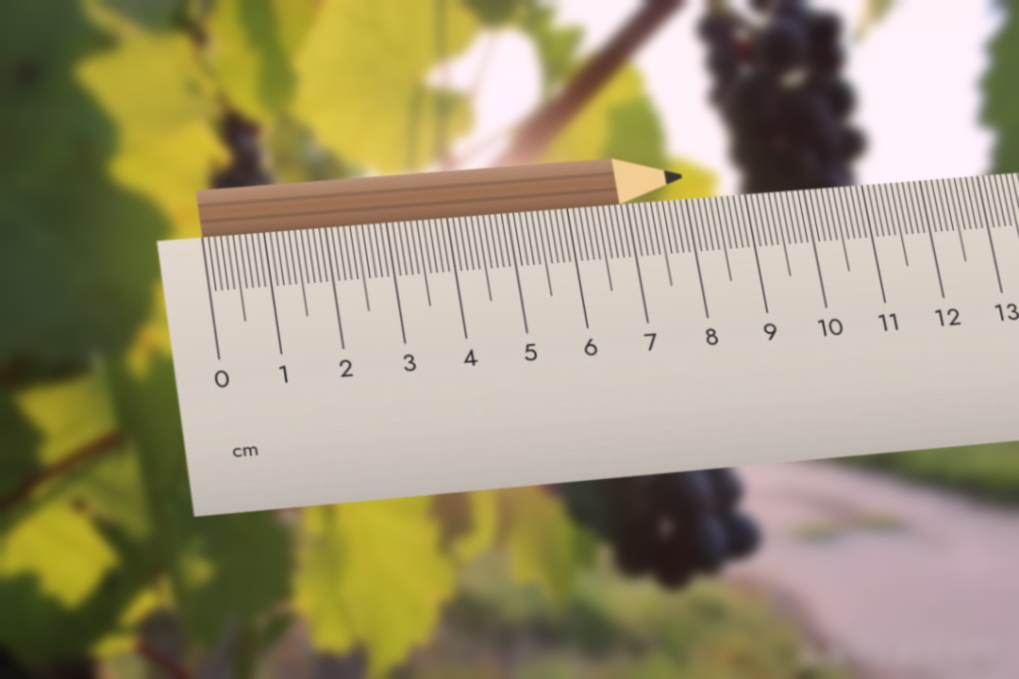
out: 8 cm
